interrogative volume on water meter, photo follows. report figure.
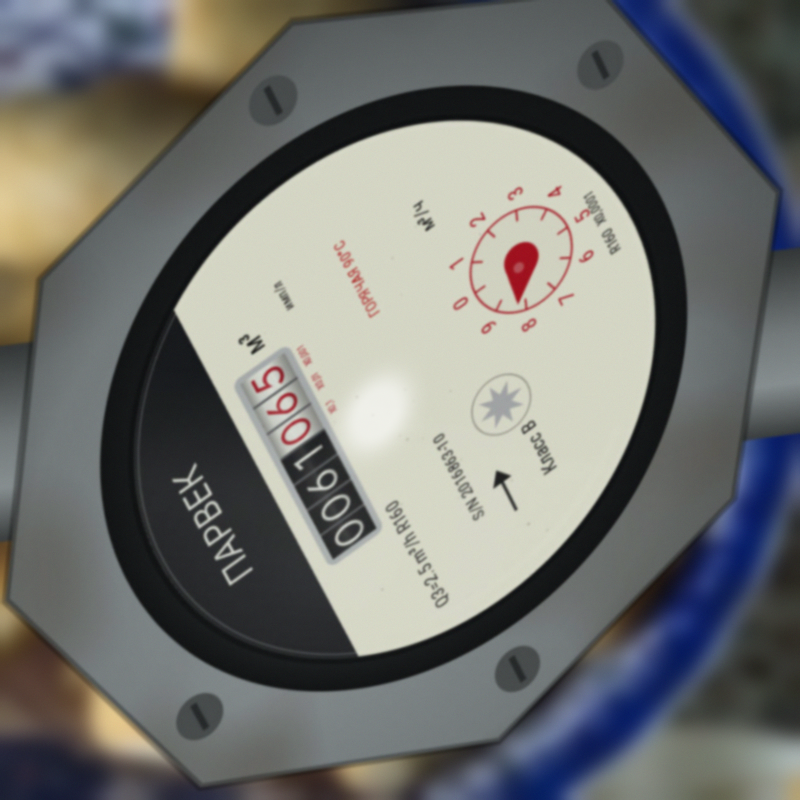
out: 61.0658 m³
